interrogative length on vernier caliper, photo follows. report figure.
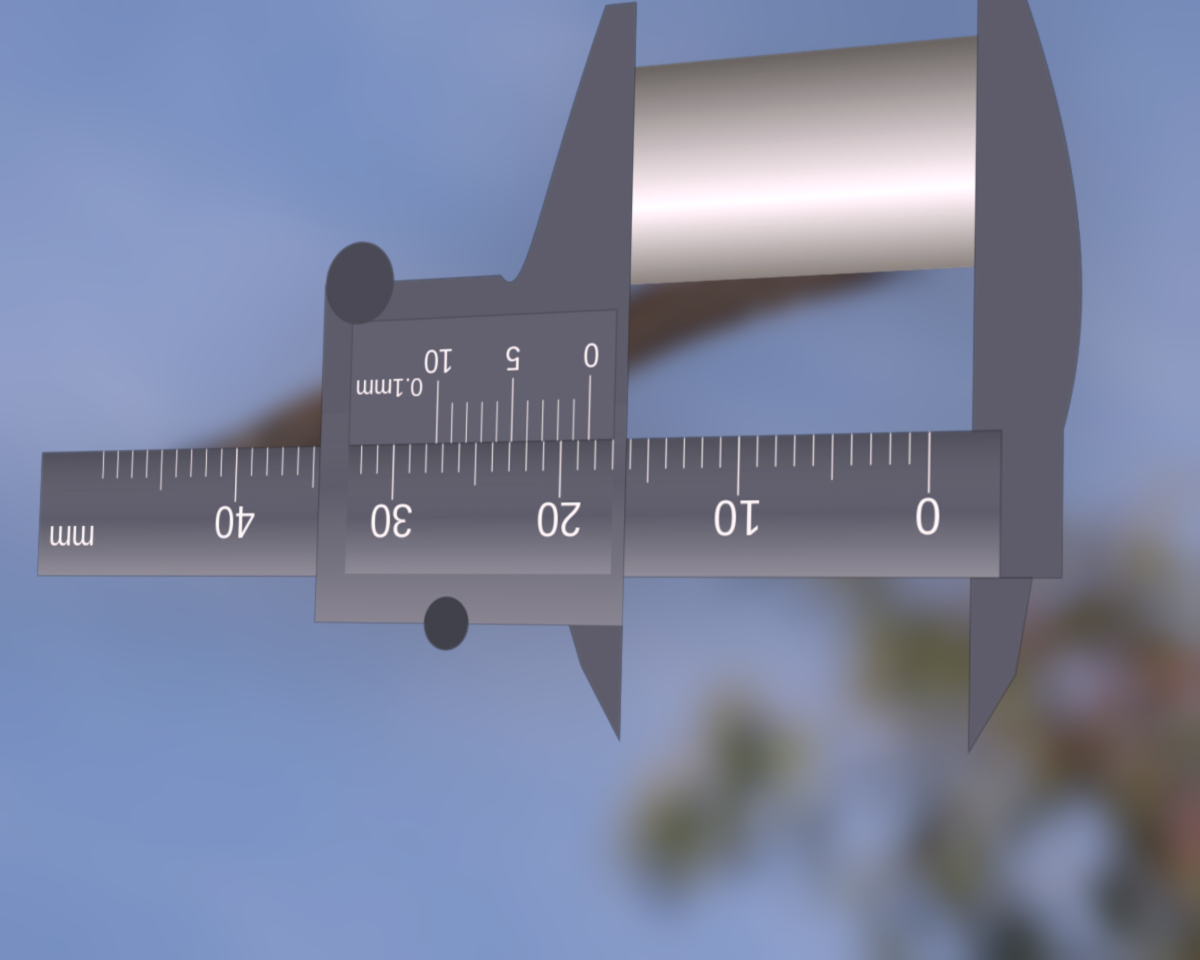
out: 18.4 mm
